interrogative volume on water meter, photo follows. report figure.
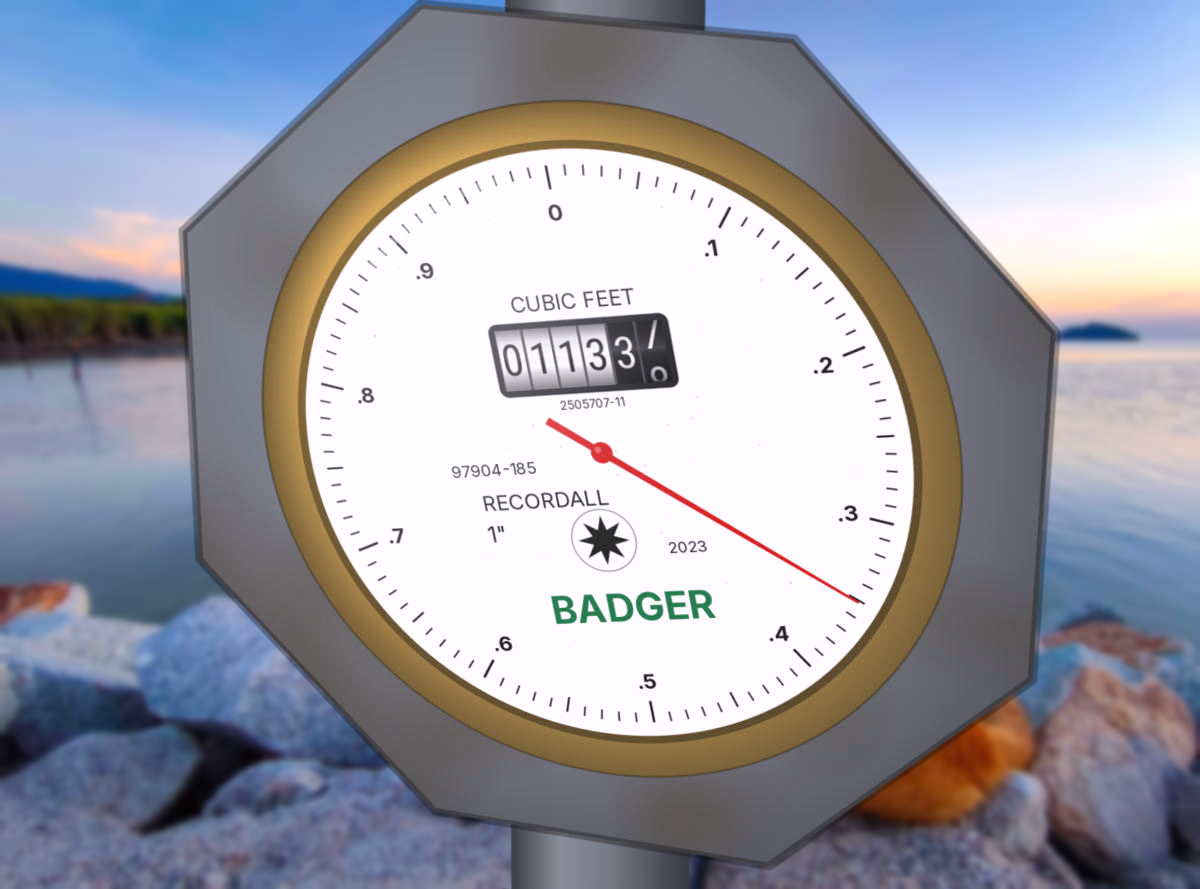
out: 11337.35 ft³
